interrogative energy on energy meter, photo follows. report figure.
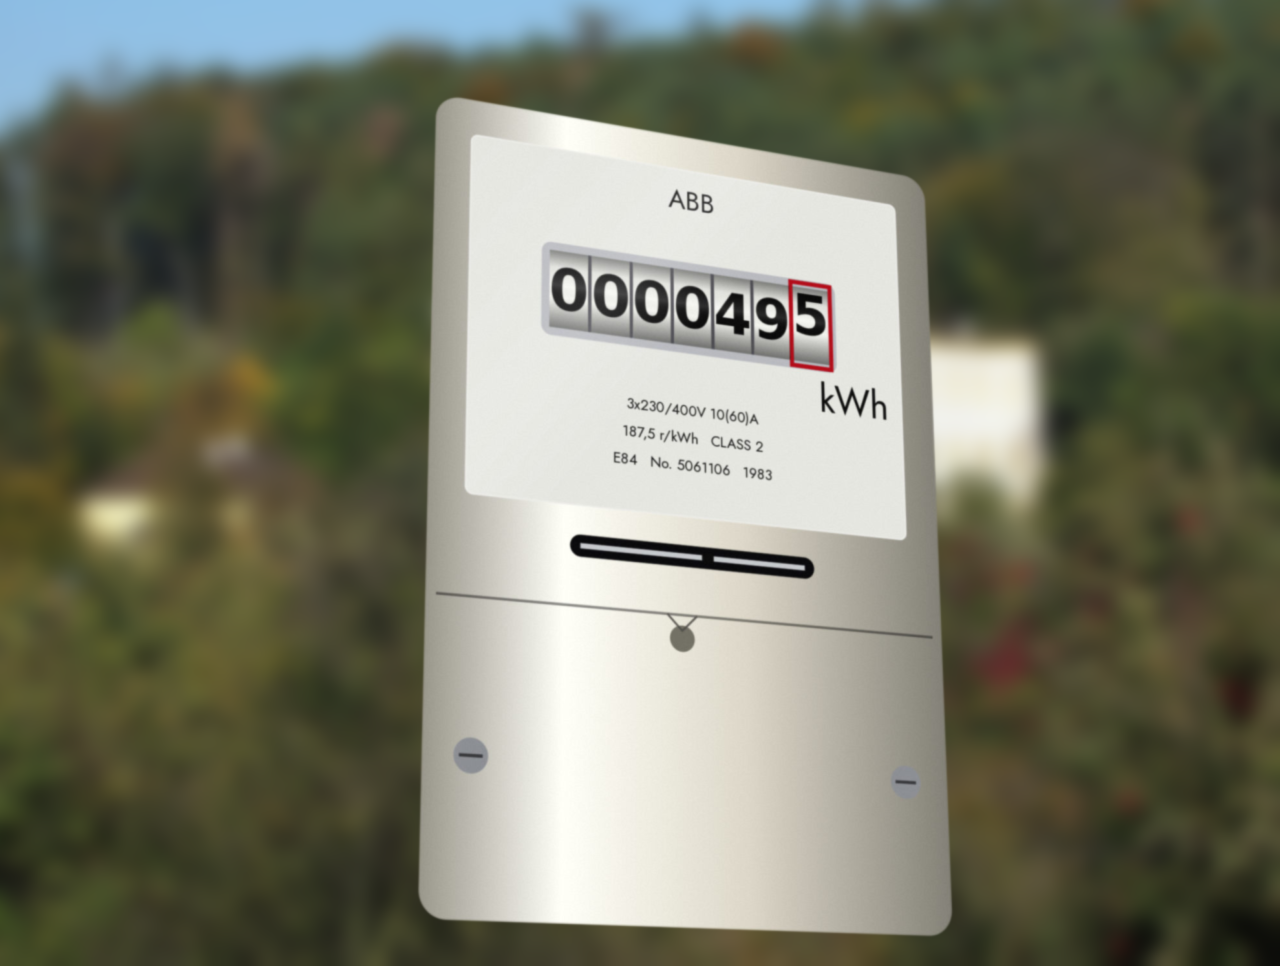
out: 49.5 kWh
